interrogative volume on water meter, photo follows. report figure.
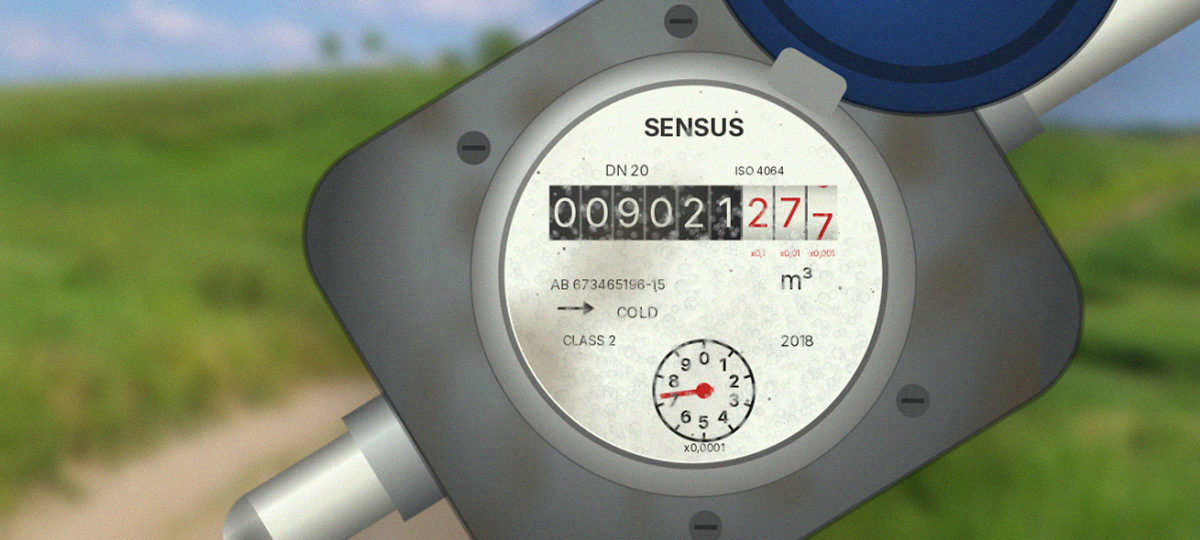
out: 9021.2767 m³
